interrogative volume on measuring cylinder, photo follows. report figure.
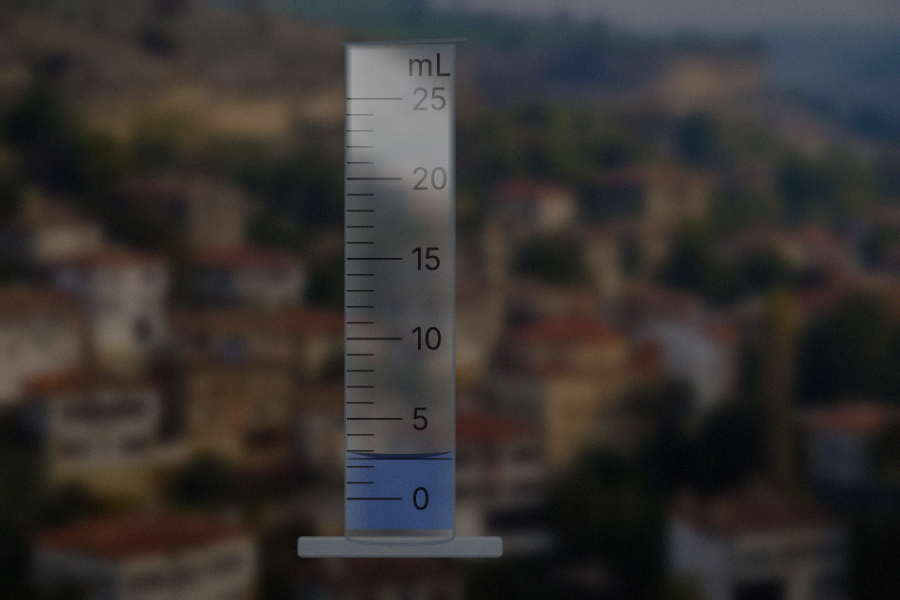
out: 2.5 mL
